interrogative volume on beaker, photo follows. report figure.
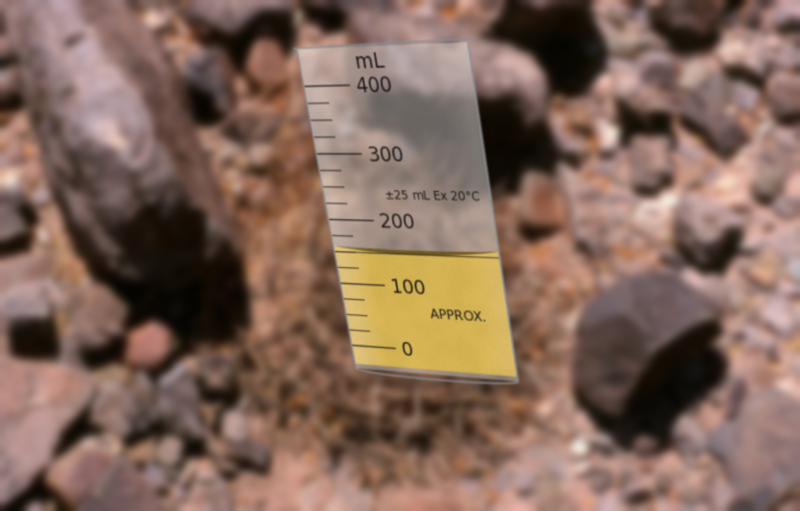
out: 150 mL
